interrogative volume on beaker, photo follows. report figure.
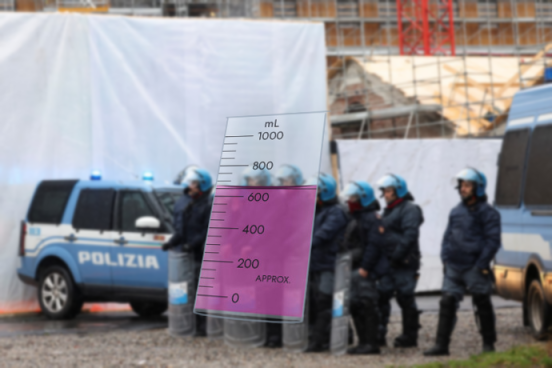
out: 650 mL
